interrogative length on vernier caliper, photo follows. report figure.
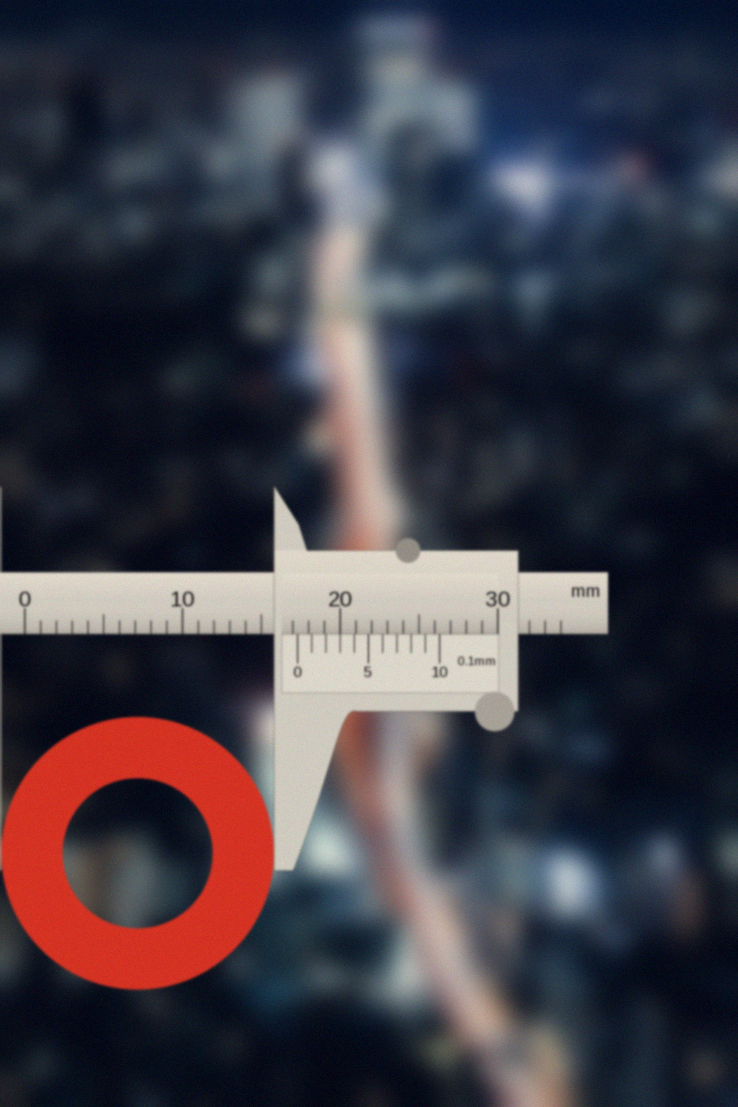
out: 17.3 mm
